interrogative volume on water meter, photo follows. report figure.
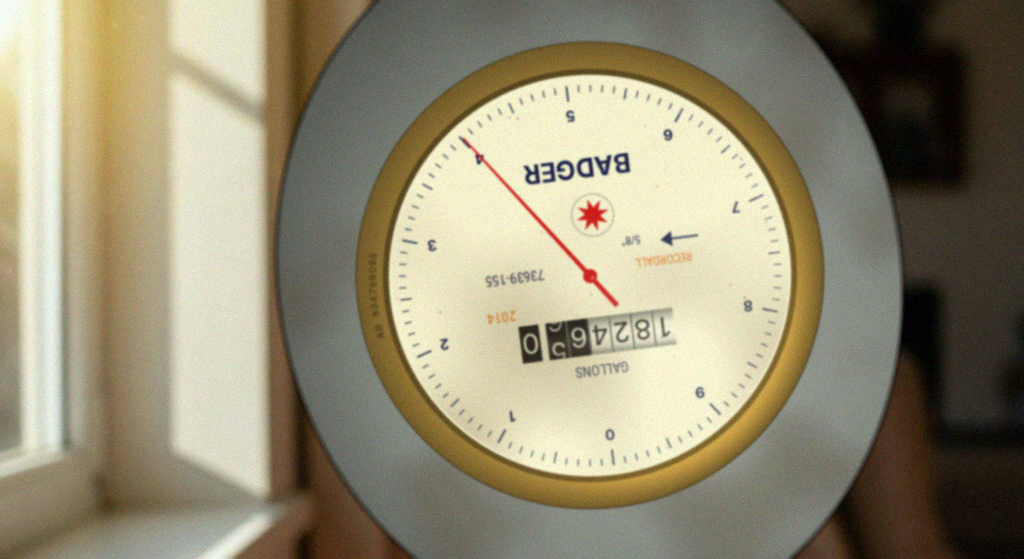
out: 1824654.0 gal
